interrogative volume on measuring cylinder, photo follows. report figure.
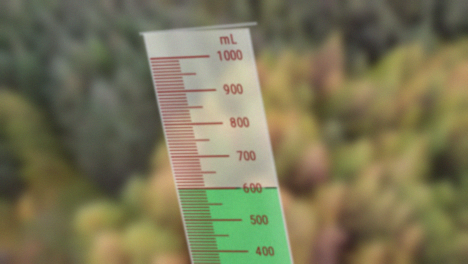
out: 600 mL
